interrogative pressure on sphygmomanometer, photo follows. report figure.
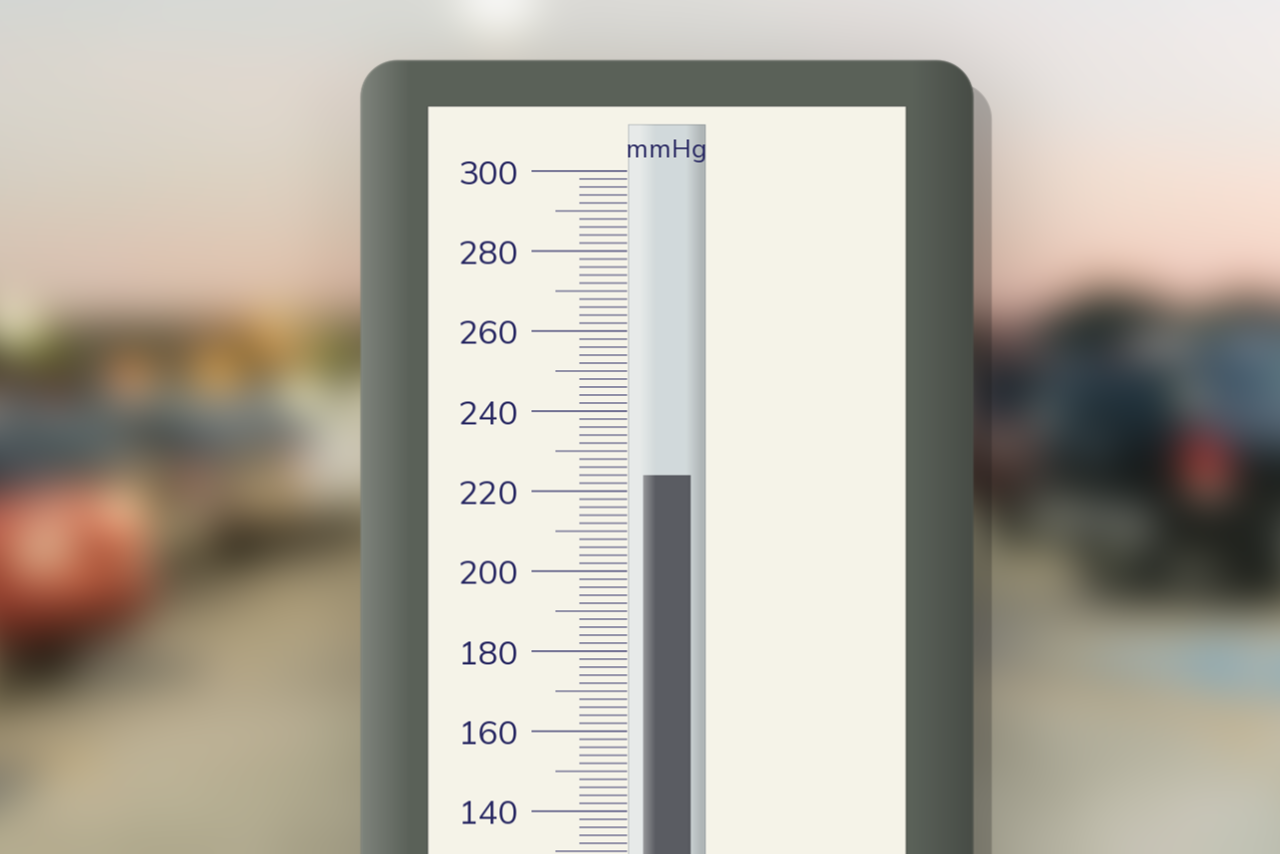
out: 224 mmHg
